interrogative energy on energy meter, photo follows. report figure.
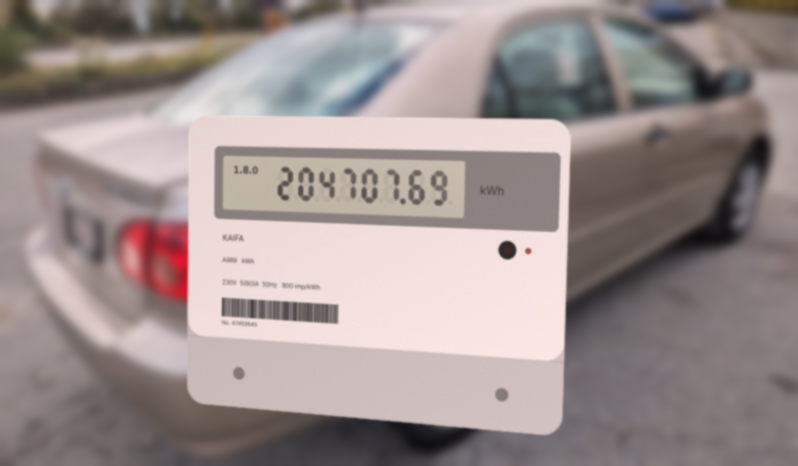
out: 204707.69 kWh
